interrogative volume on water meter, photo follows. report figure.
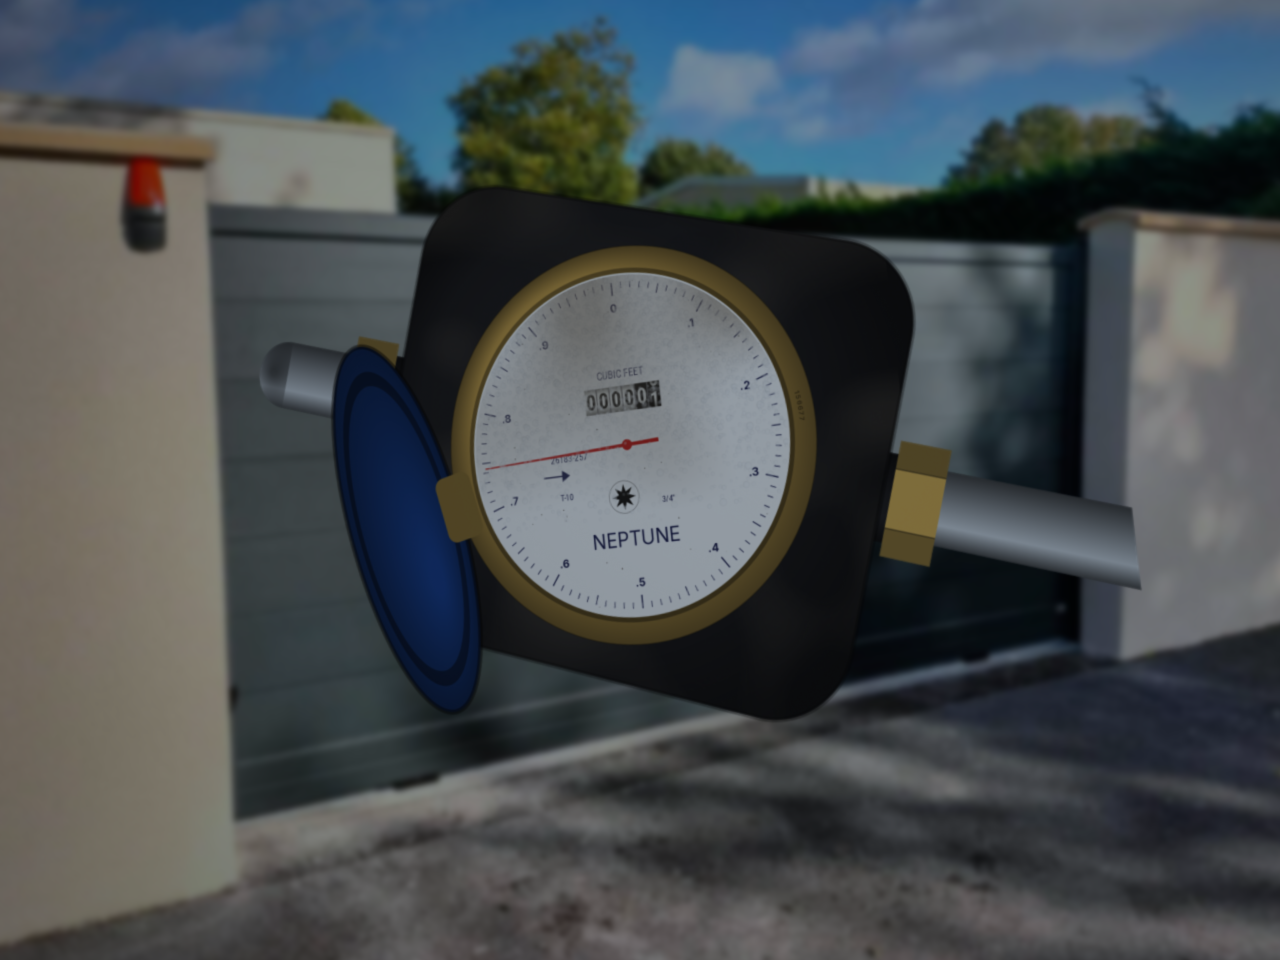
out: 0.74 ft³
